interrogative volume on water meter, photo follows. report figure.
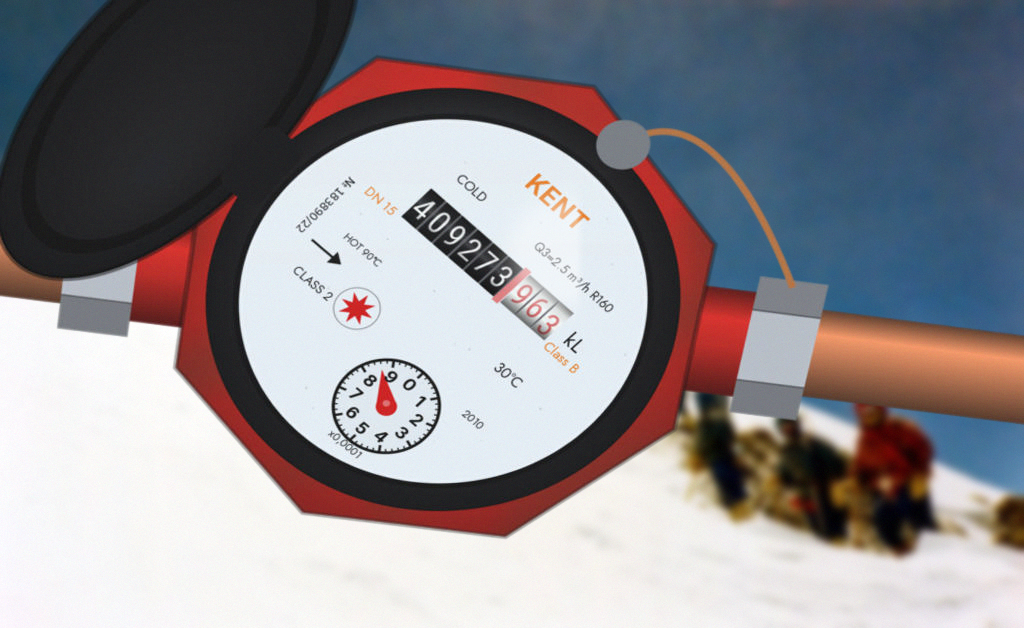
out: 409273.9628 kL
